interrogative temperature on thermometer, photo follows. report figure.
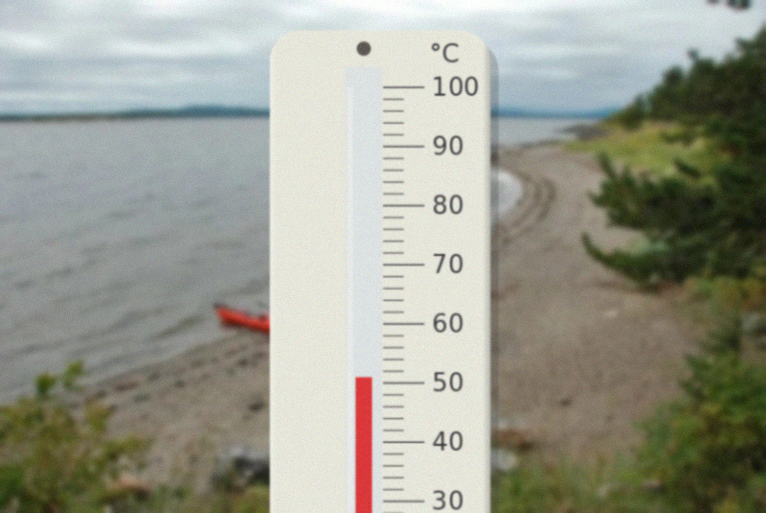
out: 51 °C
